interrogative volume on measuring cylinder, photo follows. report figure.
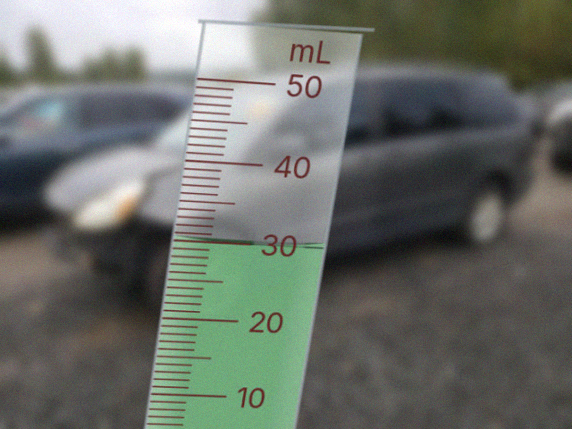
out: 30 mL
